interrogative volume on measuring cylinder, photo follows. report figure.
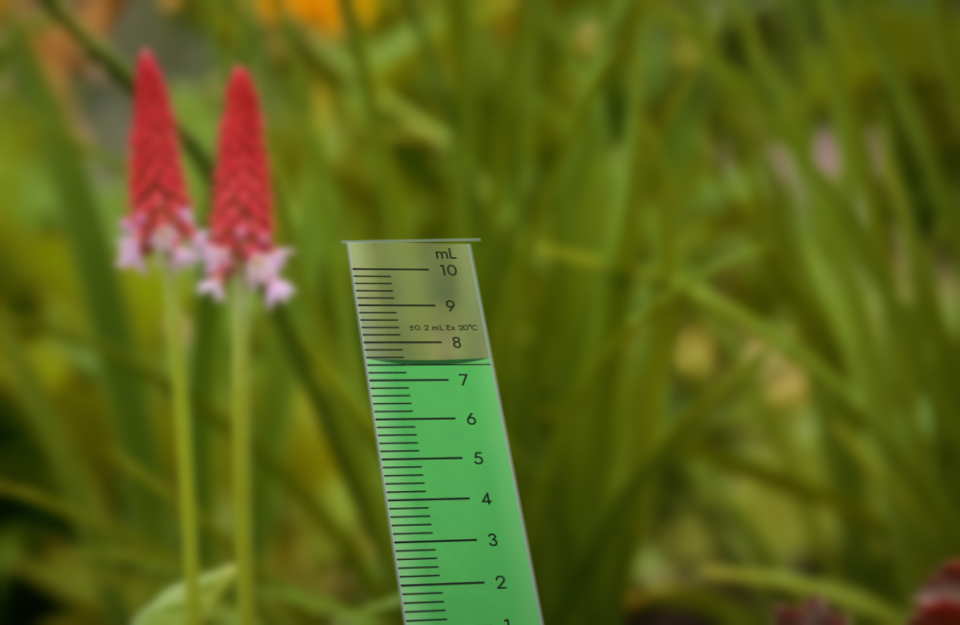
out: 7.4 mL
